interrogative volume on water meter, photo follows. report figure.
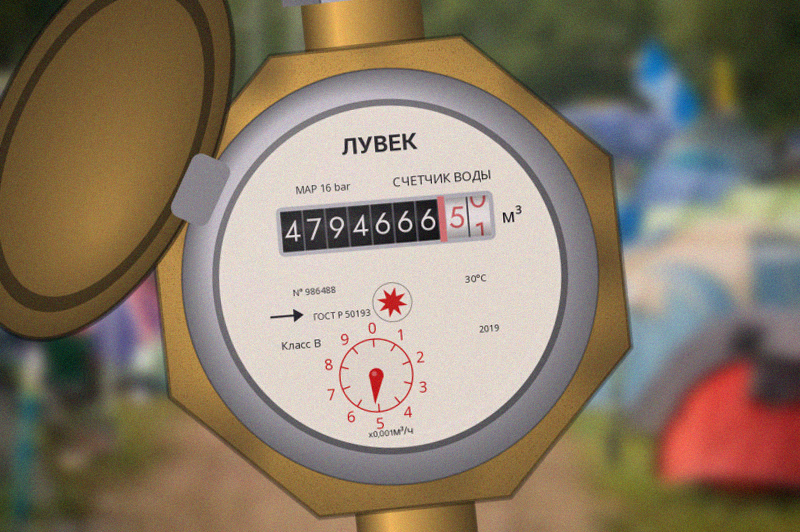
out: 4794666.505 m³
